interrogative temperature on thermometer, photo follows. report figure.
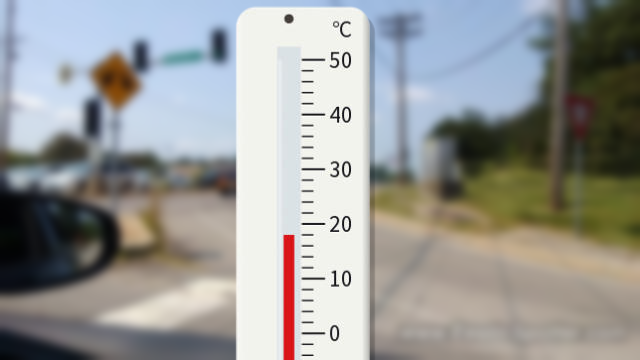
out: 18 °C
